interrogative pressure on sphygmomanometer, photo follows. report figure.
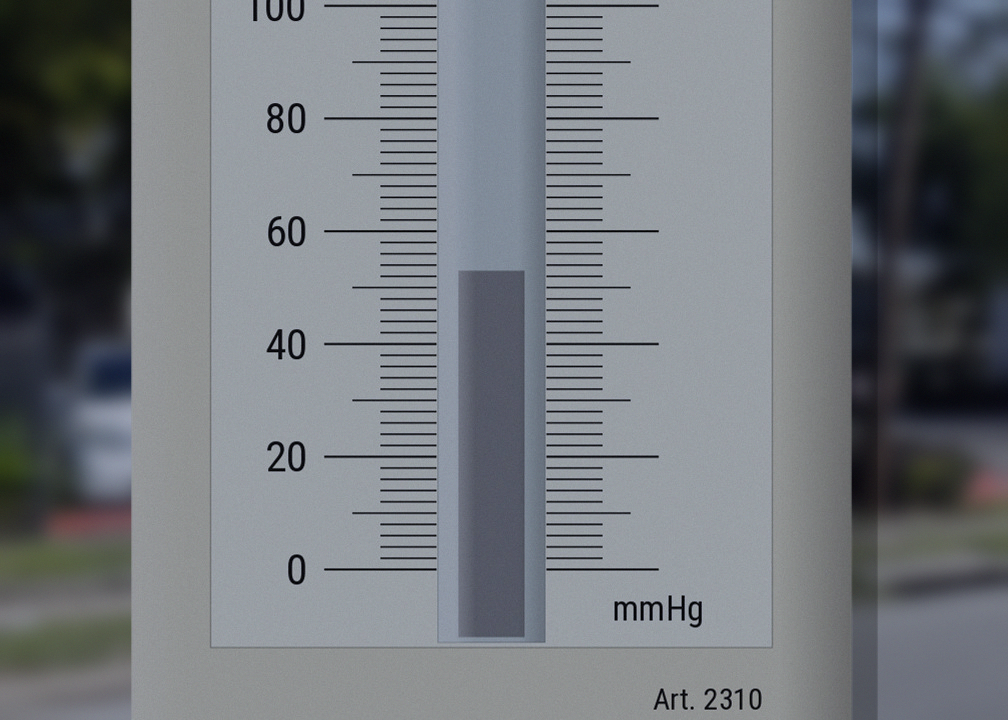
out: 53 mmHg
